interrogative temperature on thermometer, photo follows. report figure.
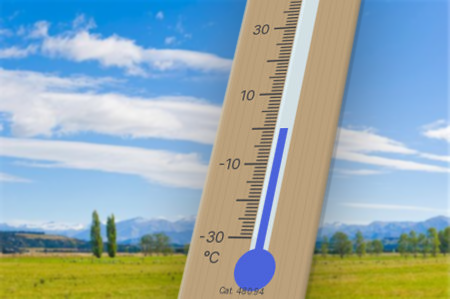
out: 0 °C
